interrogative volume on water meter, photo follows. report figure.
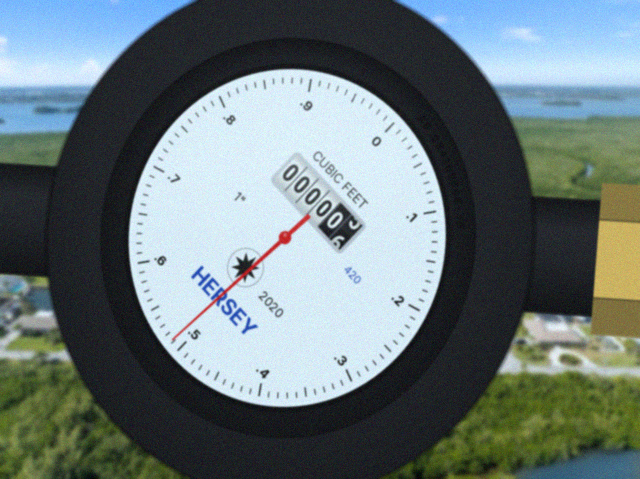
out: 5.51 ft³
